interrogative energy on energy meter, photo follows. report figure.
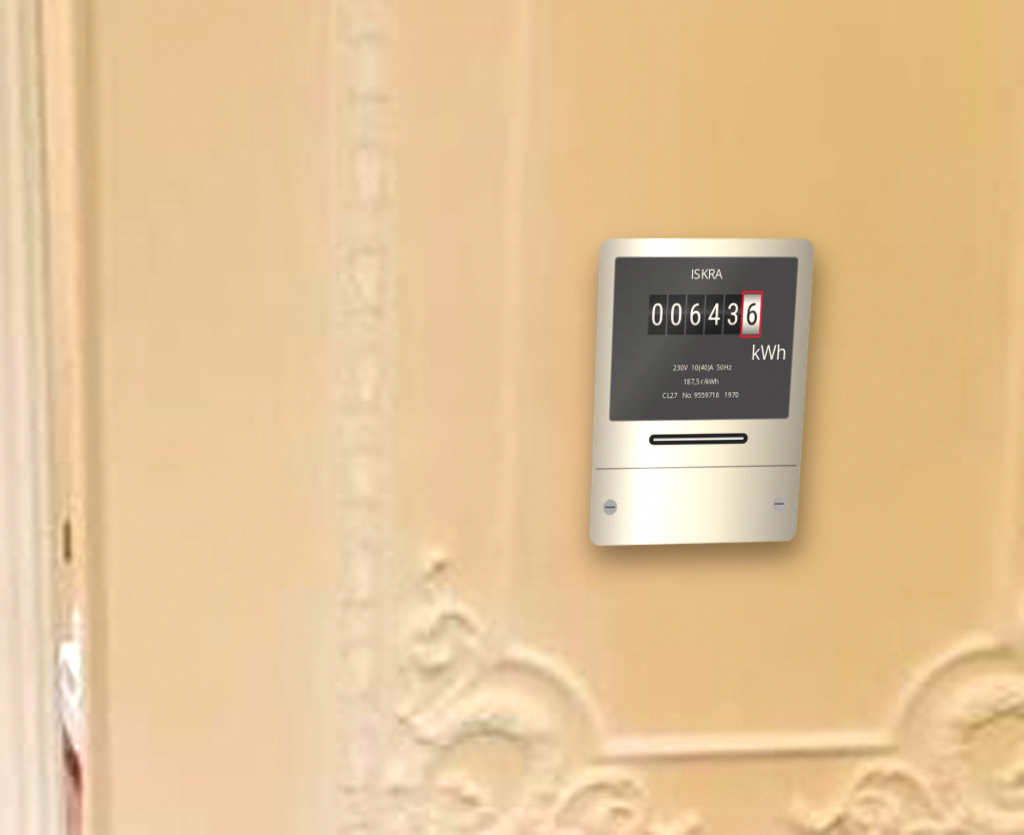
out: 643.6 kWh
